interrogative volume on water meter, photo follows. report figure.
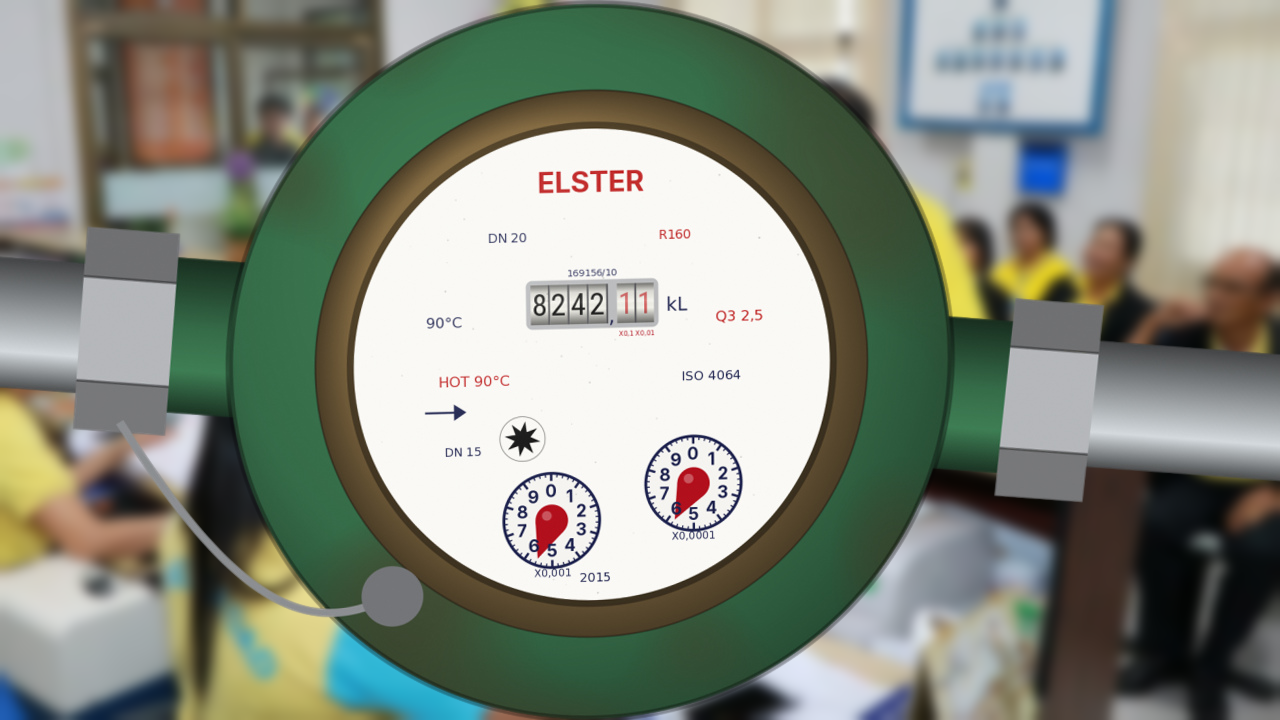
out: 8242.1155 kL
